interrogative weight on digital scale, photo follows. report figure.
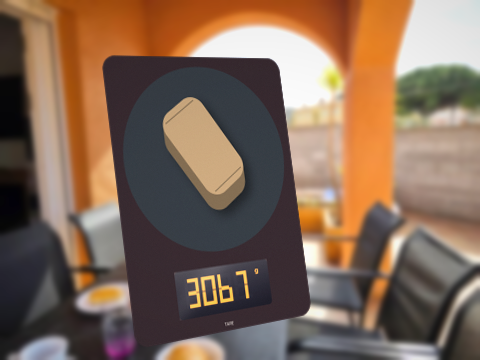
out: 3067 g
